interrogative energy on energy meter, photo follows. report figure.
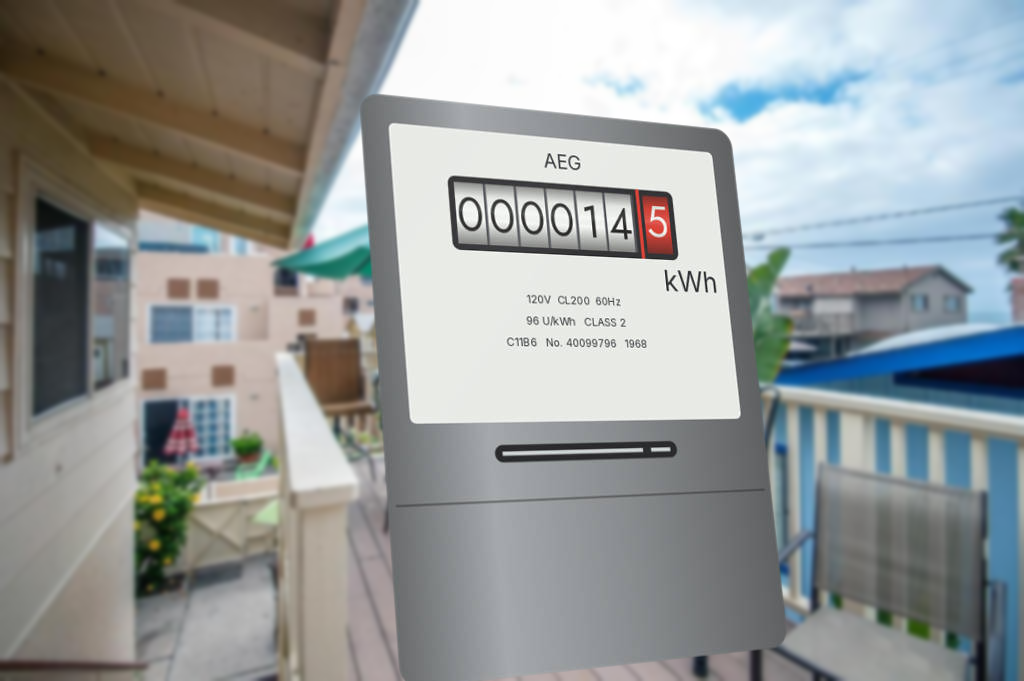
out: 14.5 kWh
